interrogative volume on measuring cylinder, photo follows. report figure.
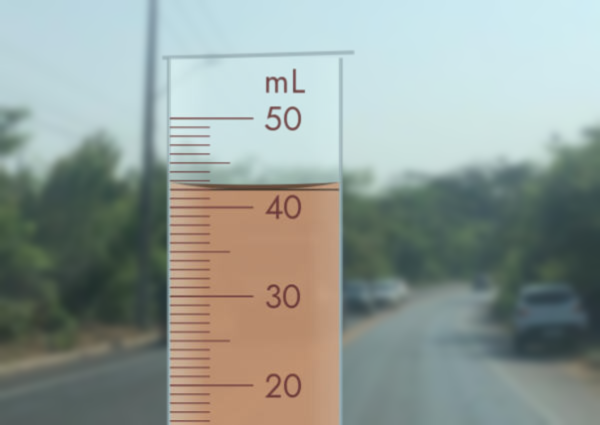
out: 42 mL
